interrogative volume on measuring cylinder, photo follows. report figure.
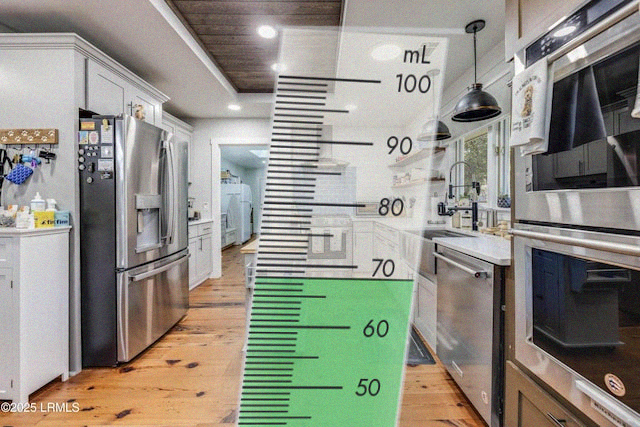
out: 68 mL
